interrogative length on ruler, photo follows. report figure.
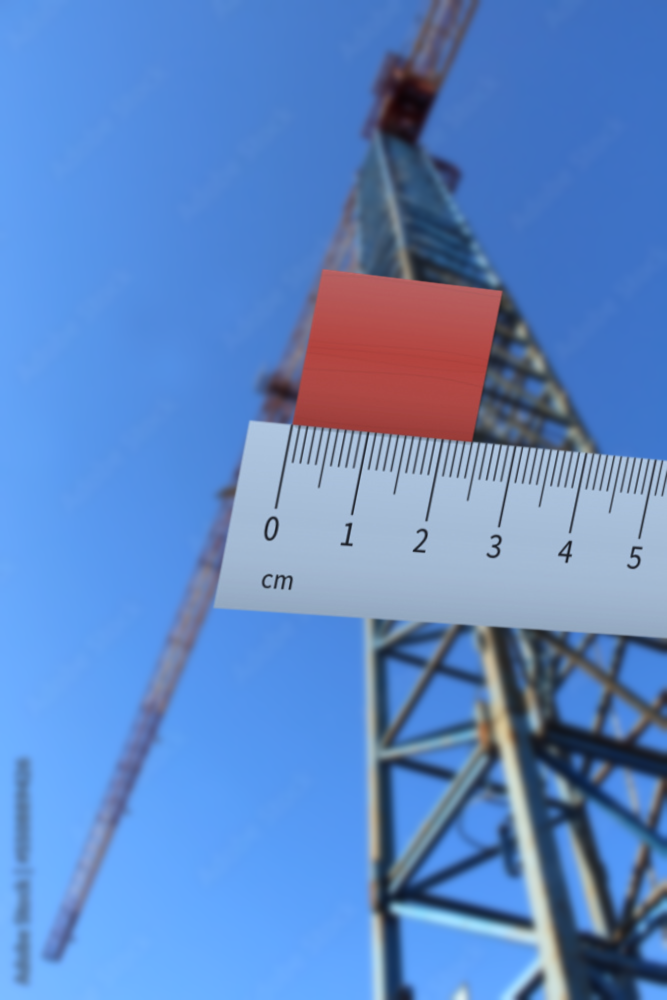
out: 2.4 cm
